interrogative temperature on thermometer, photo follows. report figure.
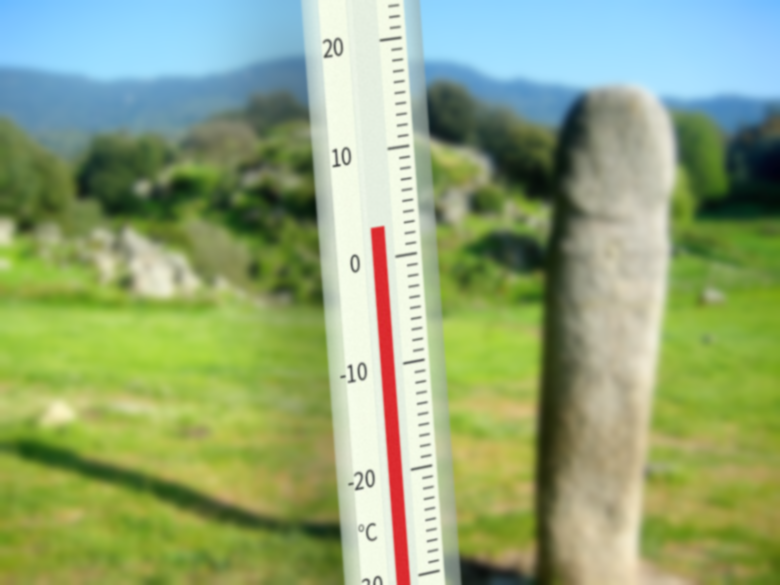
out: 3 °C
